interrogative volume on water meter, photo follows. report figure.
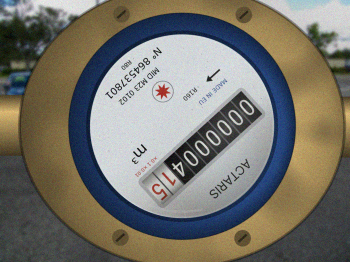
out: 4.15 m³
